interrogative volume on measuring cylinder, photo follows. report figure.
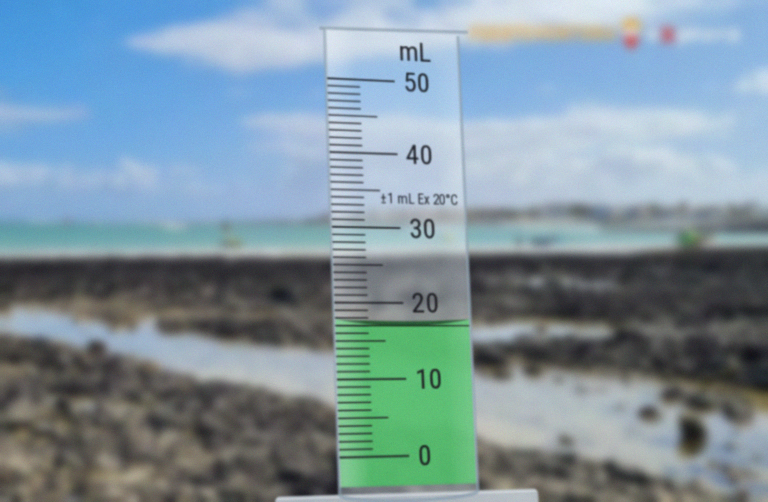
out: 17 mL
